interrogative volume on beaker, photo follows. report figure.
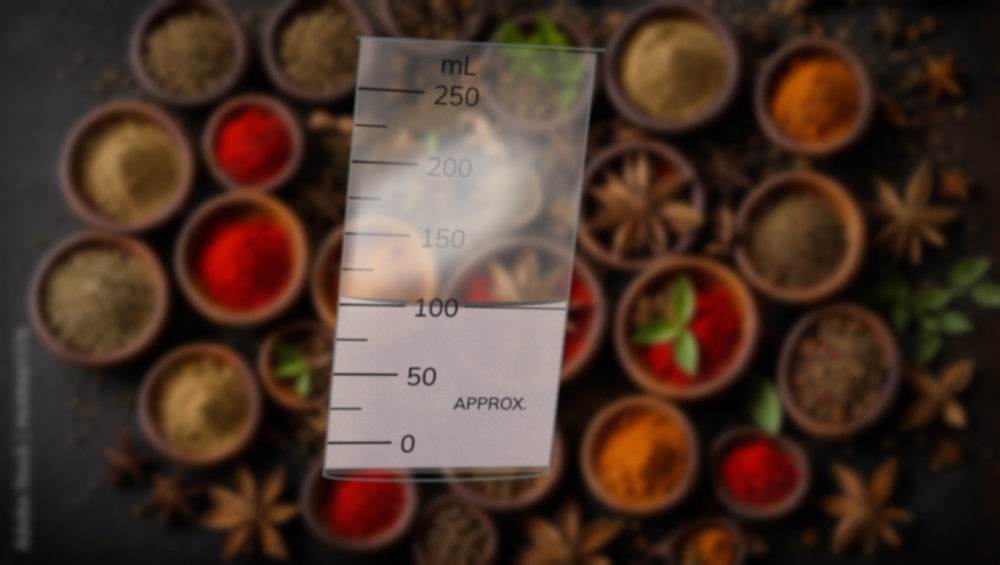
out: 100 mL
